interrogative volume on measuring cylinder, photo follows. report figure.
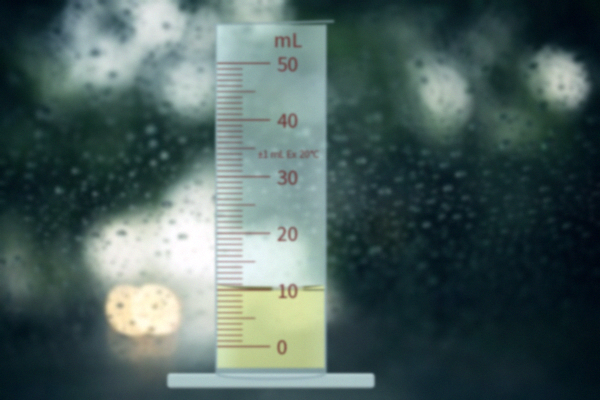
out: 10 mL
